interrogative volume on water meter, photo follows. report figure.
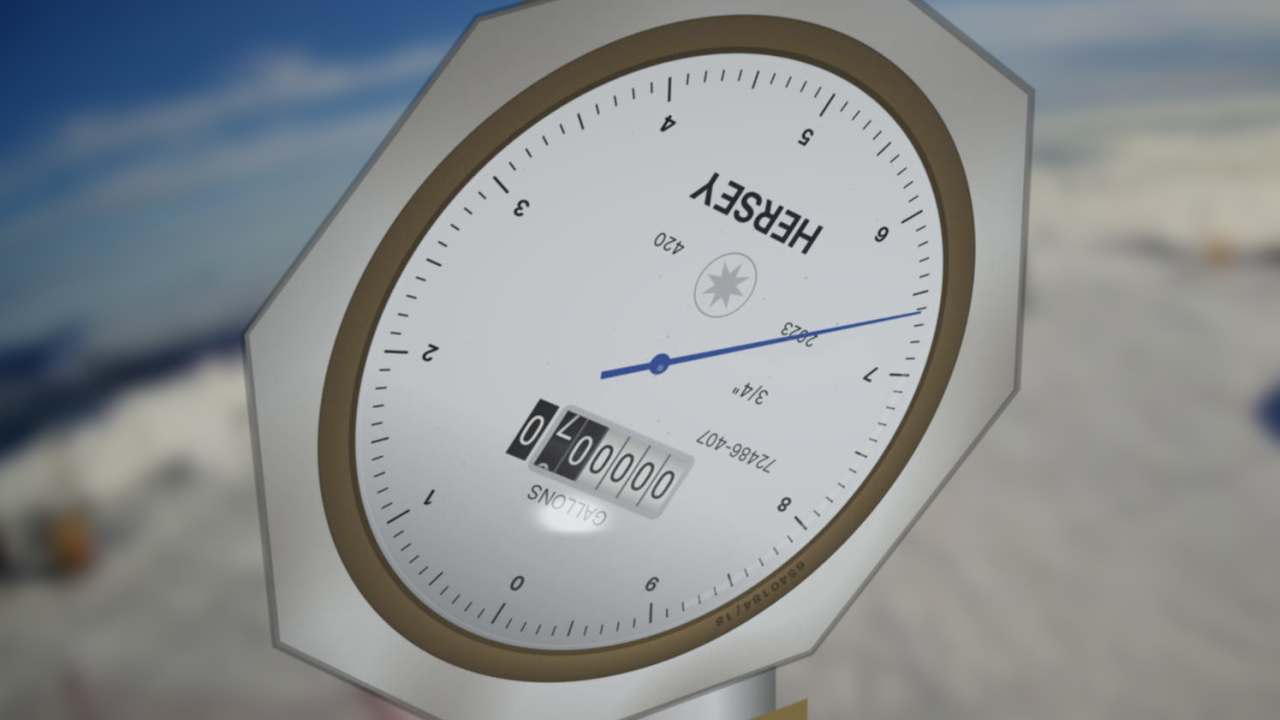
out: 66.6 gal
